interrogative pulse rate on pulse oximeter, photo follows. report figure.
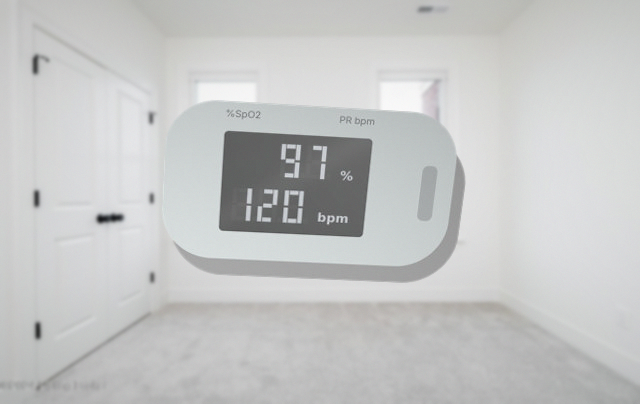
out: 120 bpm
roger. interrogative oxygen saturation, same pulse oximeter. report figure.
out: 97 %
